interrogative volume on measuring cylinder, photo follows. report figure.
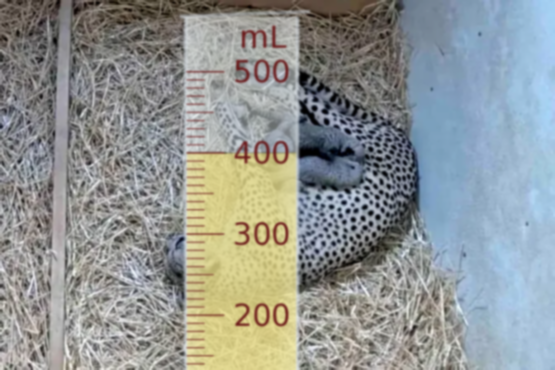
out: 400 mL
